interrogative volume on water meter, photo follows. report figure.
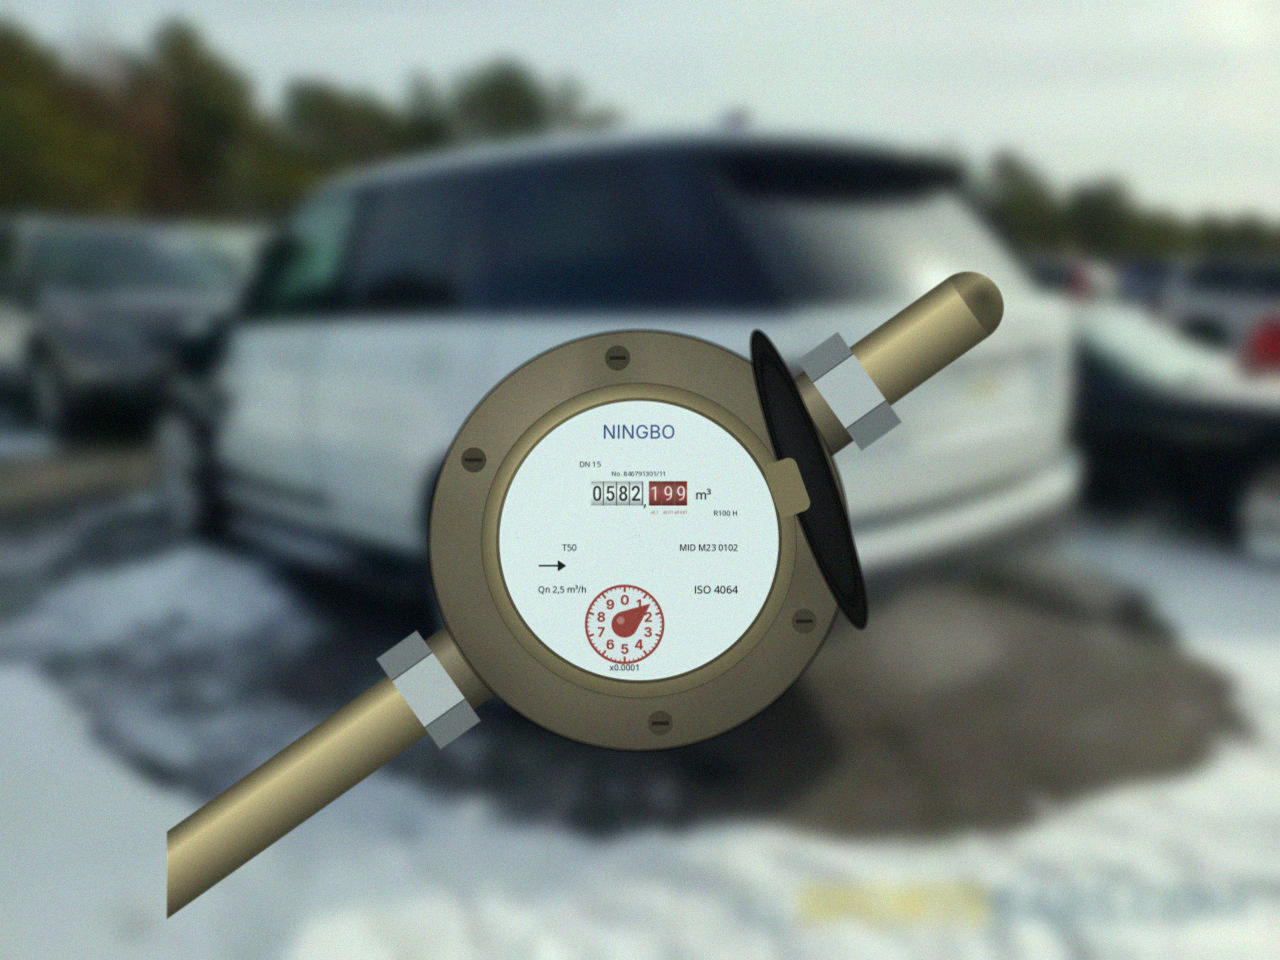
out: 582.1991 m³
